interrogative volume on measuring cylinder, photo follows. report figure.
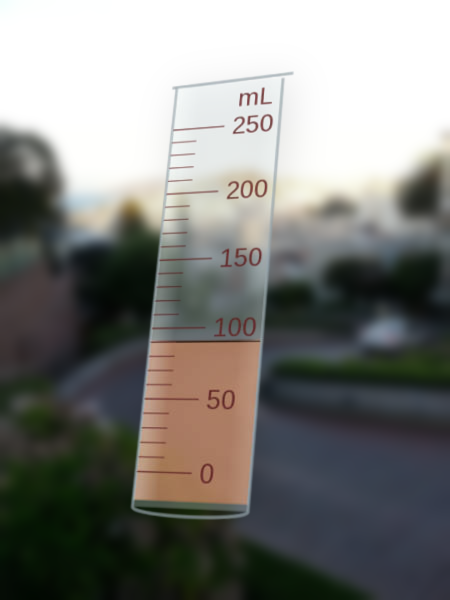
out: 90 mL
